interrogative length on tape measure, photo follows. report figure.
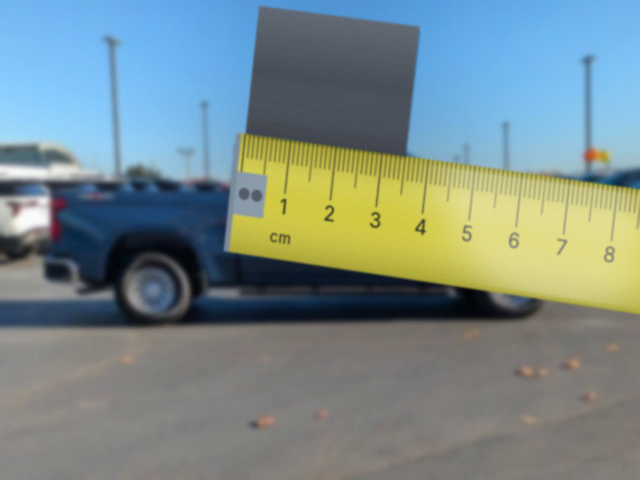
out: 3.5 cm
